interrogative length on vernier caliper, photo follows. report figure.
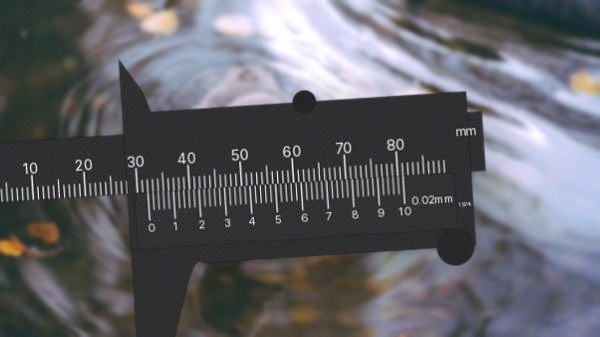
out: 32.0 mm
